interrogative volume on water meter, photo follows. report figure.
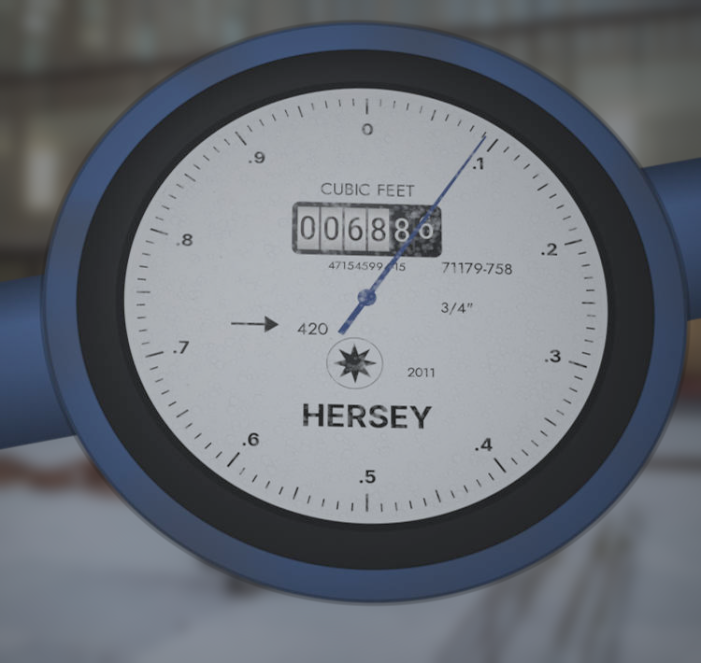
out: 6886.09 ft³
